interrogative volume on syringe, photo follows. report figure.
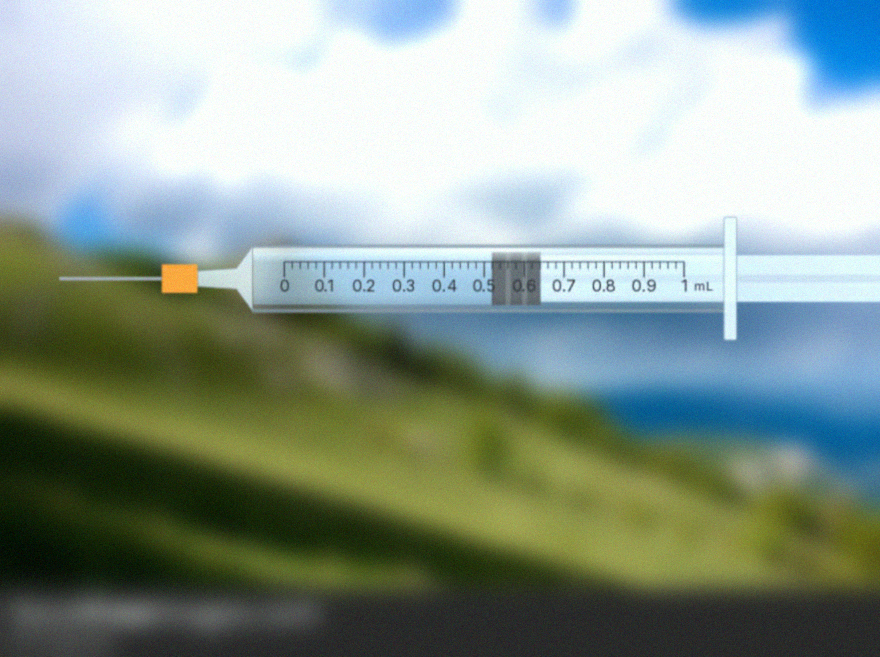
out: 0.52 mL
